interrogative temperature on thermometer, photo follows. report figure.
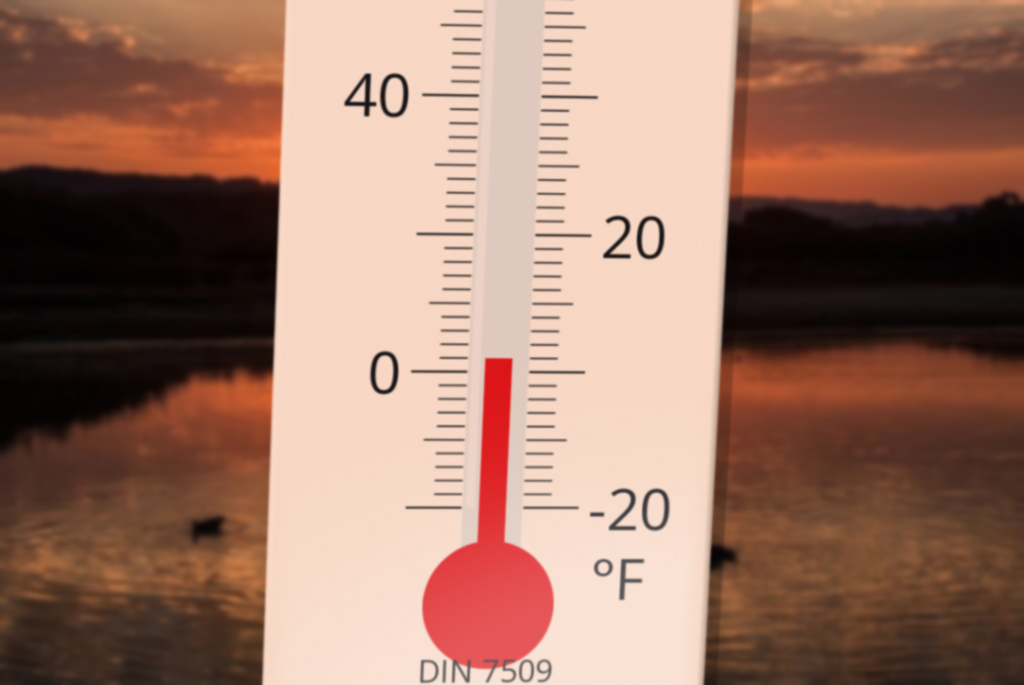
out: 2 °F
